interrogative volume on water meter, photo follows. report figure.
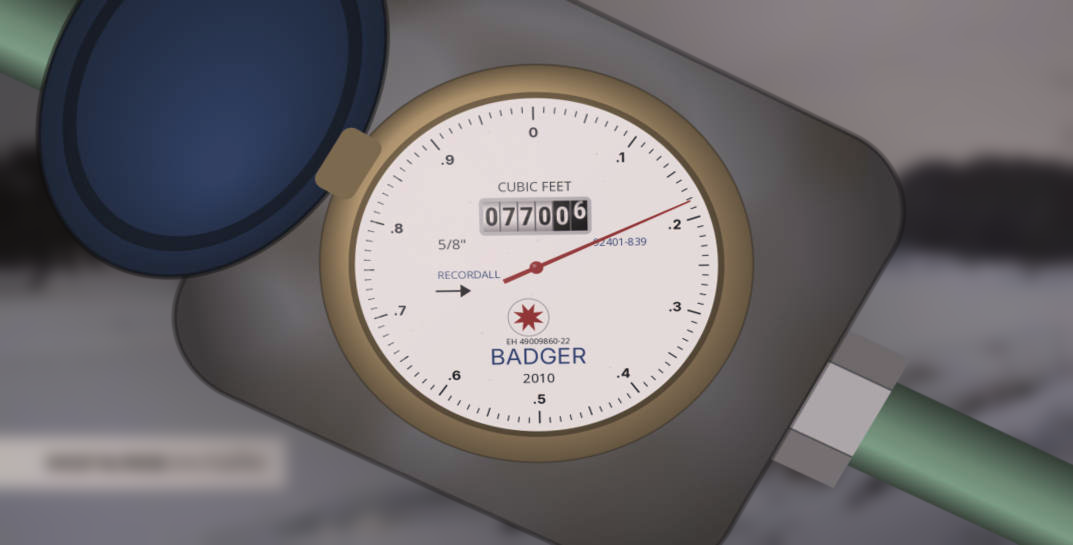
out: 77006.18 ft³
